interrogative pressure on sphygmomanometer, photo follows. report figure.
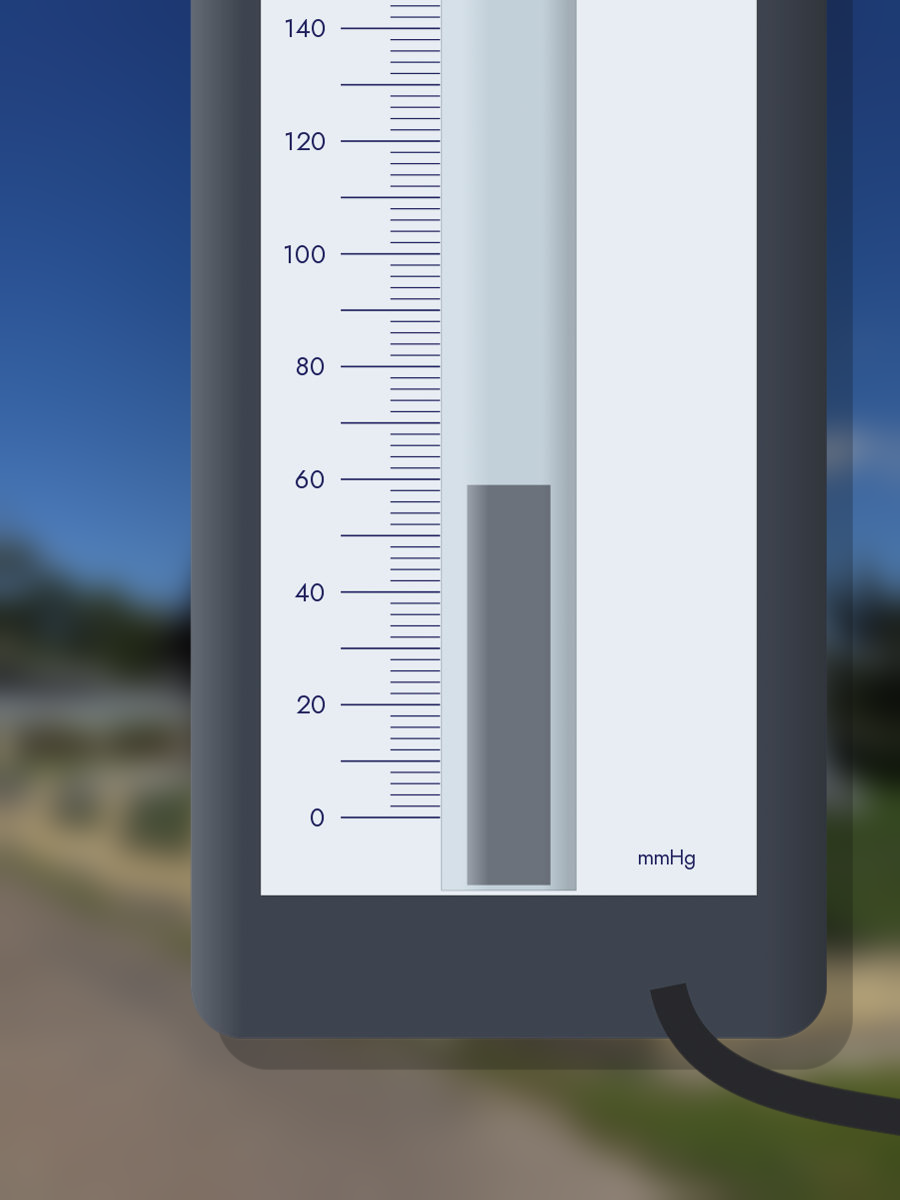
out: 59 mmHg
